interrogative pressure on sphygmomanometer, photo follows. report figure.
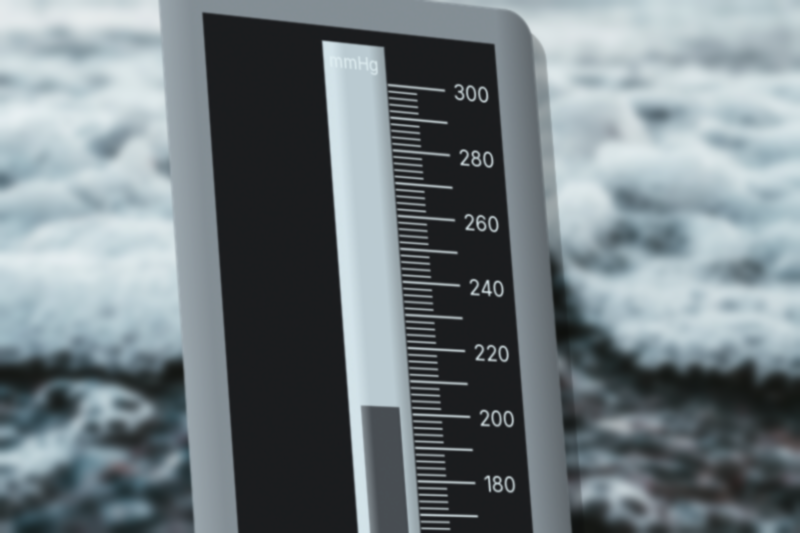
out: 202 mmHg
